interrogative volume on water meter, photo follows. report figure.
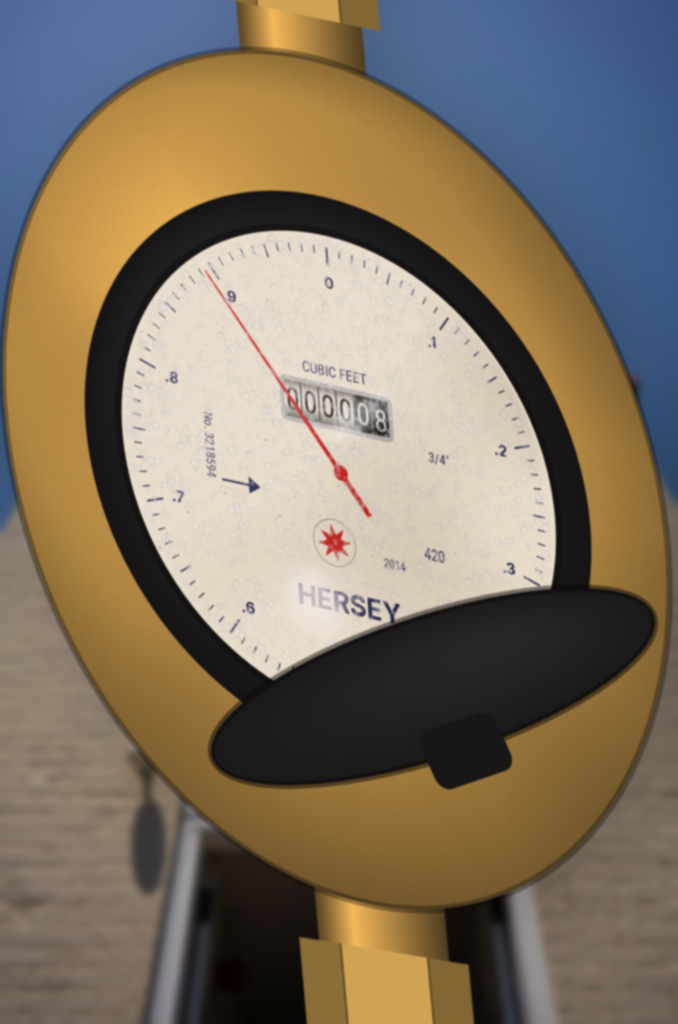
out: 7.89 ft³
